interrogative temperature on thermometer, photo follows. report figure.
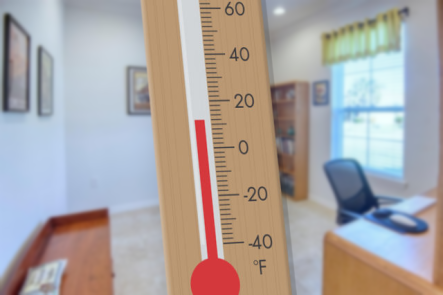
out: 12 °F
